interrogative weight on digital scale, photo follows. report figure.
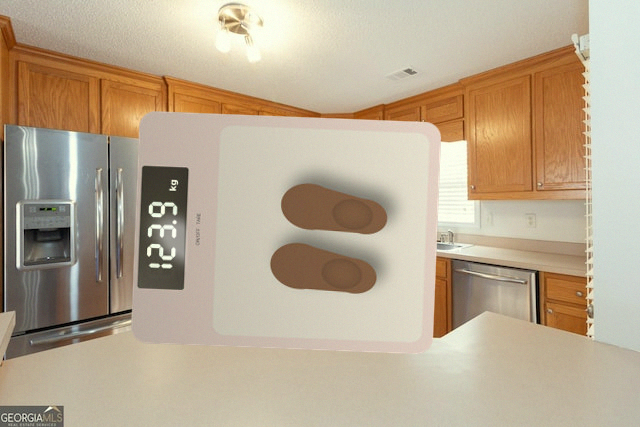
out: 123.9 kg
